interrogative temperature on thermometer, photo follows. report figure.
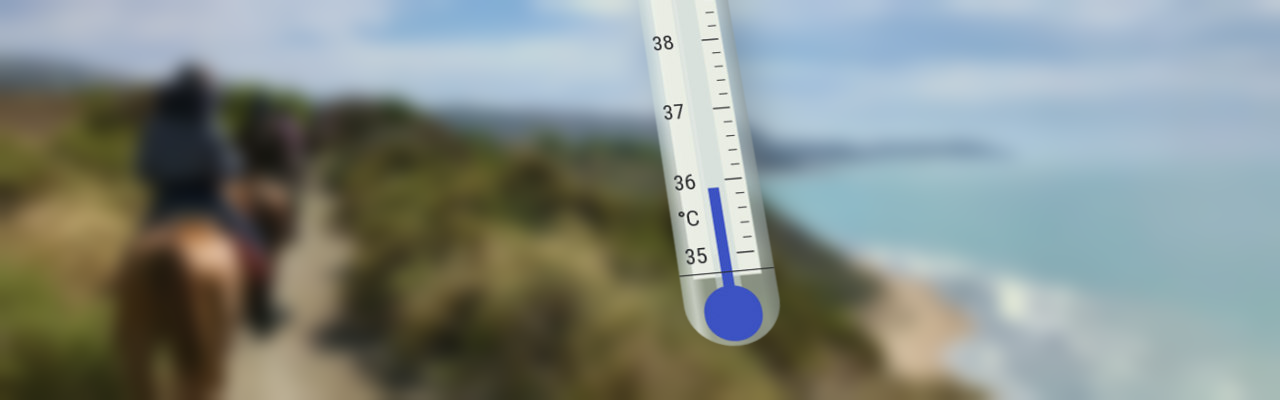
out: 35.9 °C
